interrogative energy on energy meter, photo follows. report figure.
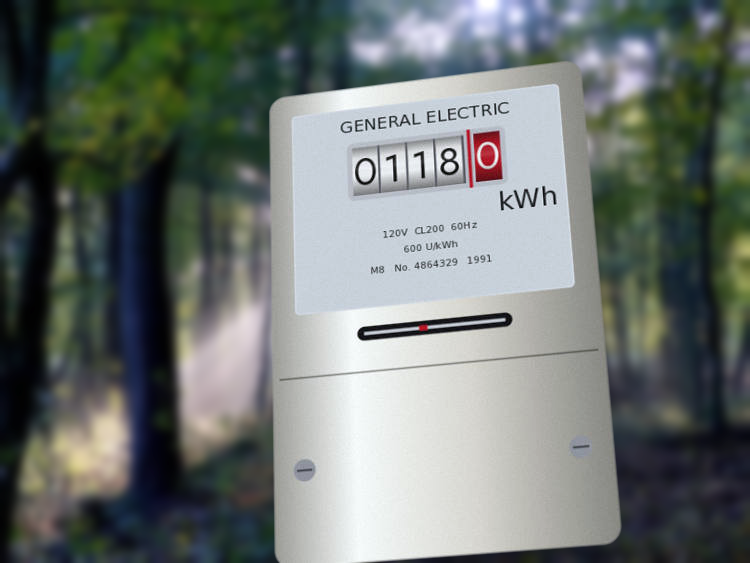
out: 118.0 kWh
